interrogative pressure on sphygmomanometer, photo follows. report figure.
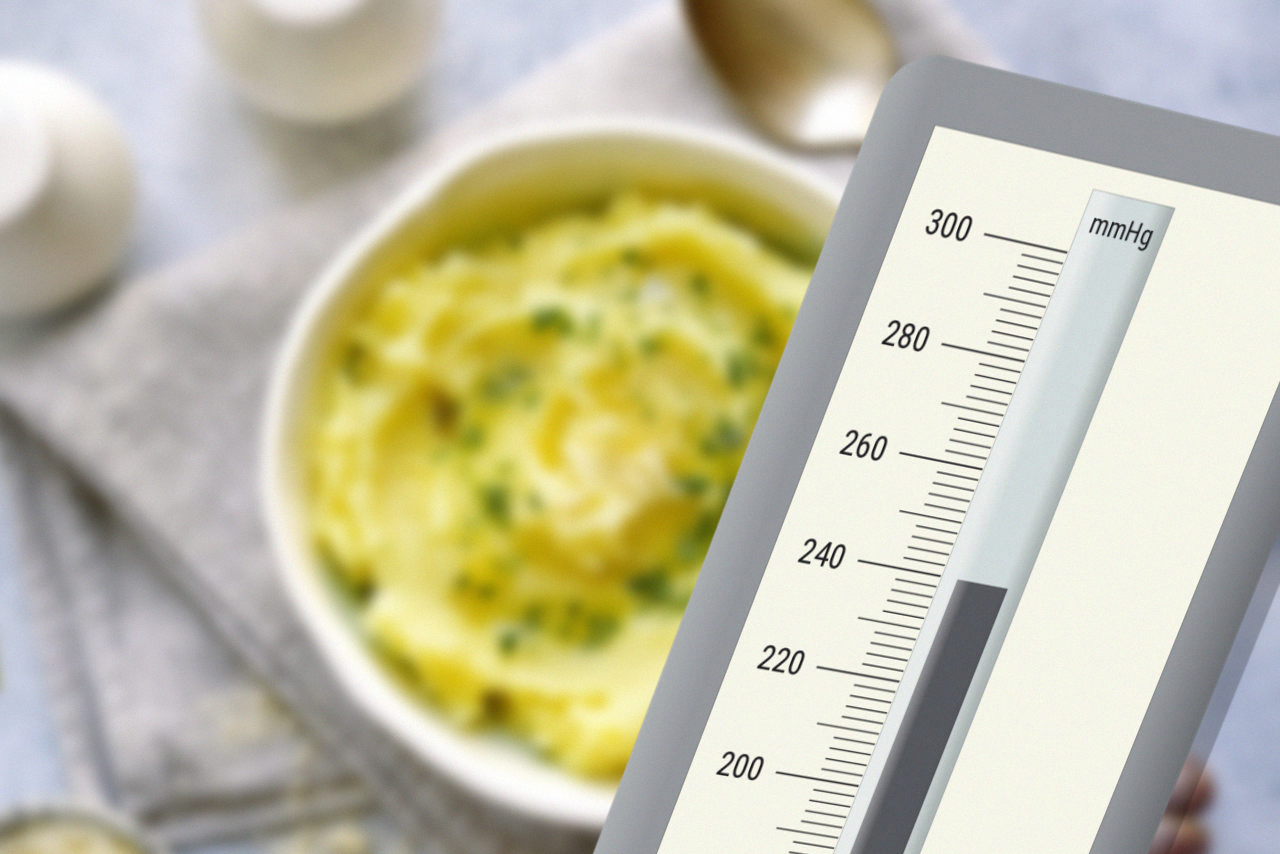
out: 240 mmHg
